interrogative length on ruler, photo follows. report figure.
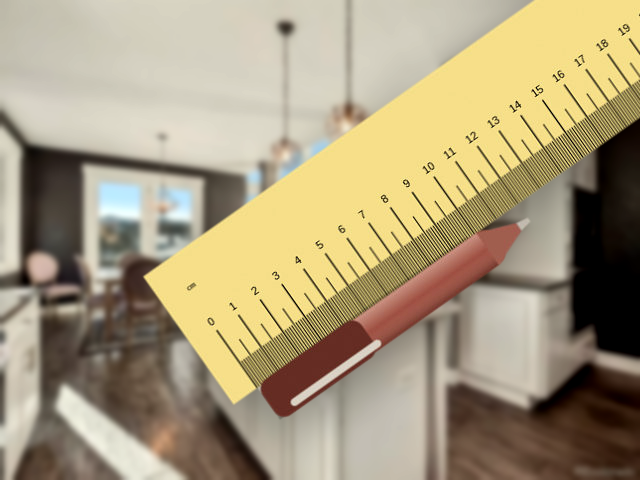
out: 12 cm
